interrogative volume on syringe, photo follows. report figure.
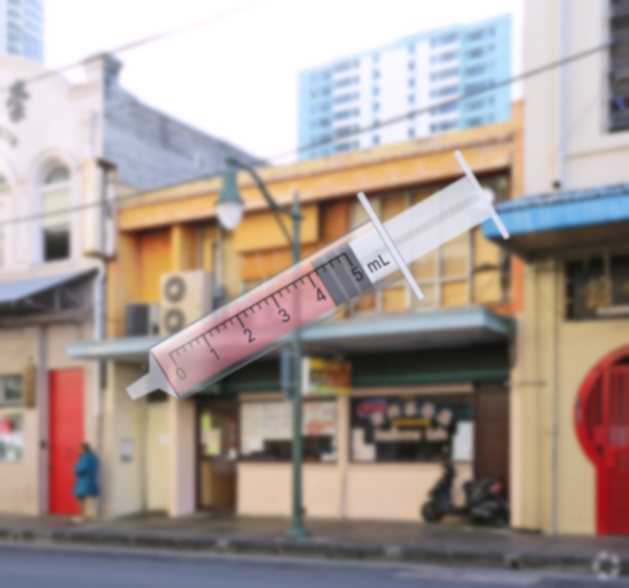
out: 4.2 mL
